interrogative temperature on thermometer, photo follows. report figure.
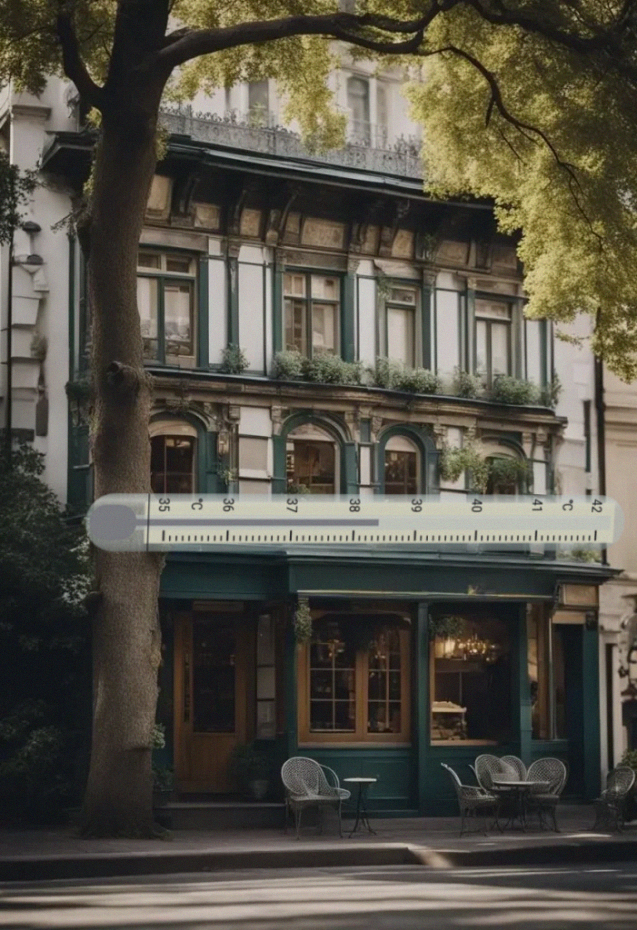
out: 38.4 °C
